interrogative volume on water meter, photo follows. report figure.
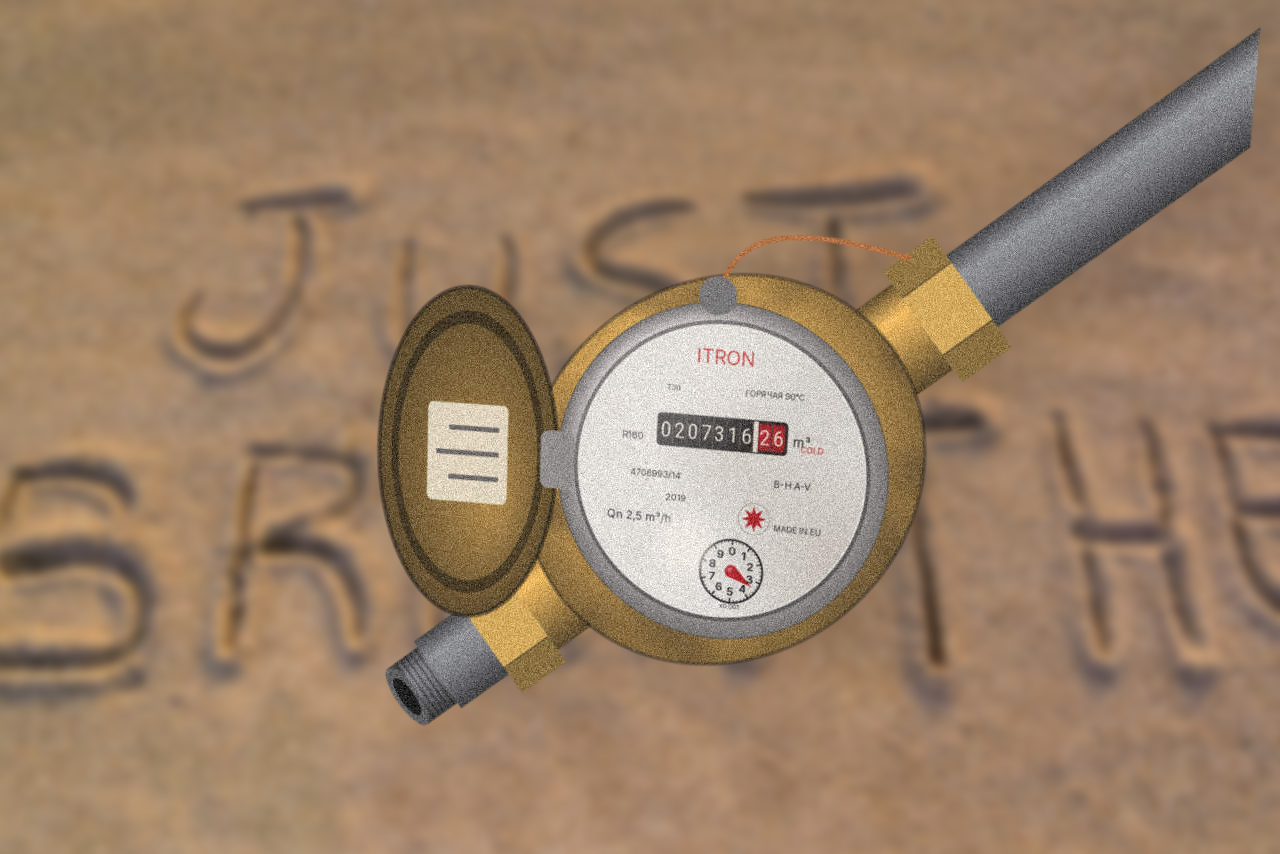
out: 207316.263 m³
